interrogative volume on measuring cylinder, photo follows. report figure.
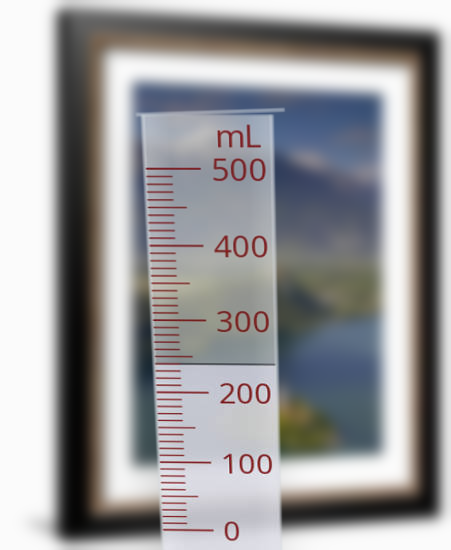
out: 240 mL
